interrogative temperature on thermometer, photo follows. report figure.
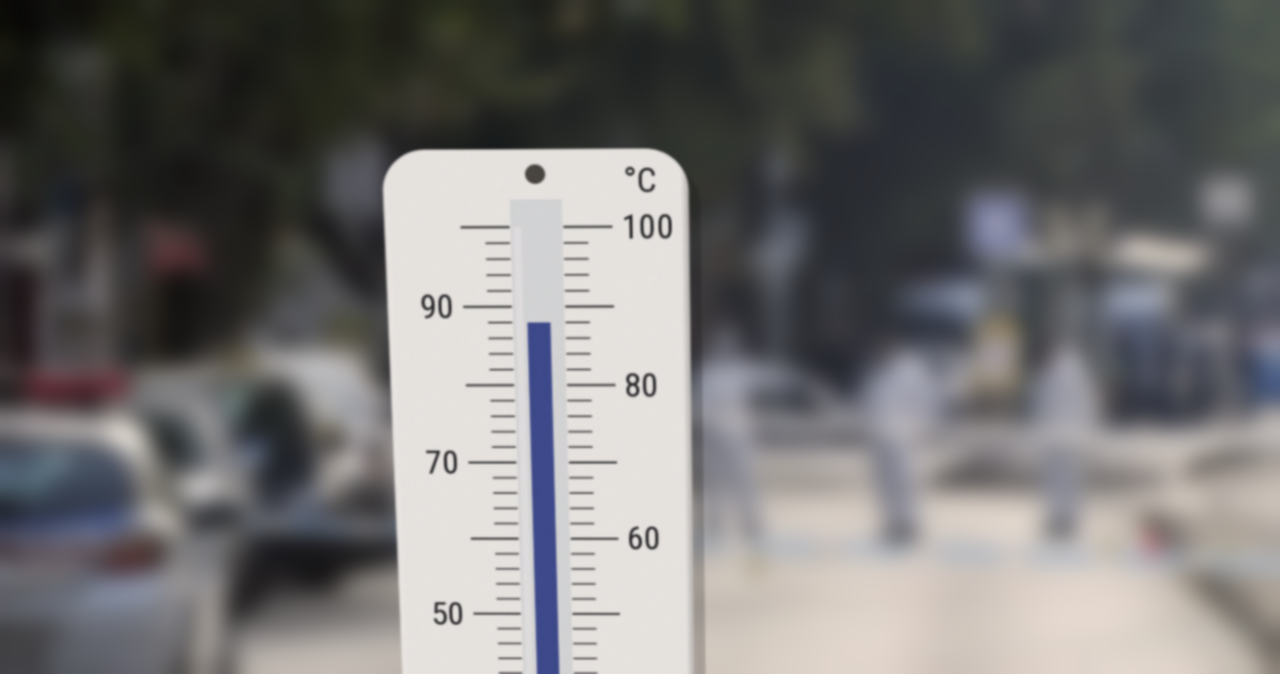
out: 88 °C
